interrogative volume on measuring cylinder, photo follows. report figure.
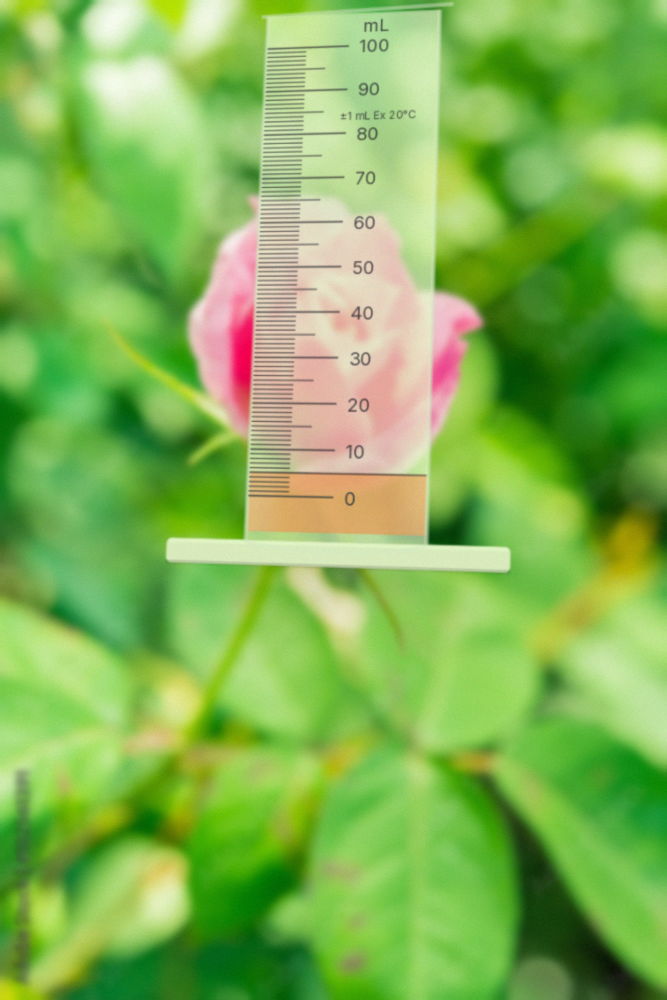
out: 5 mL
